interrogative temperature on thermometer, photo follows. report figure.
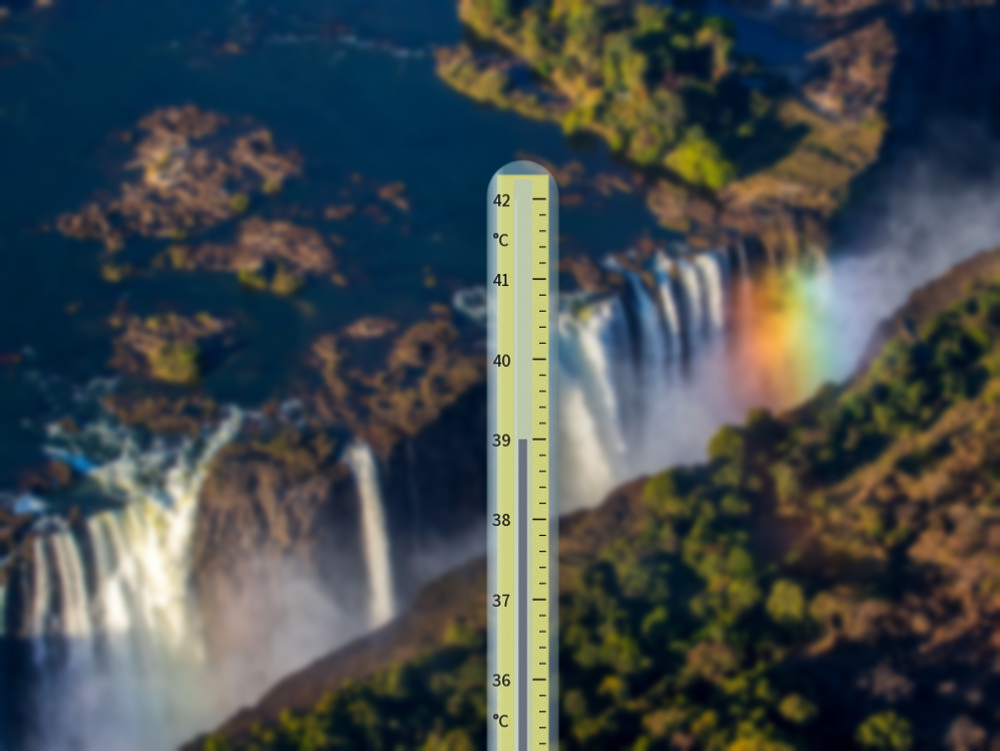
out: 39 °C
